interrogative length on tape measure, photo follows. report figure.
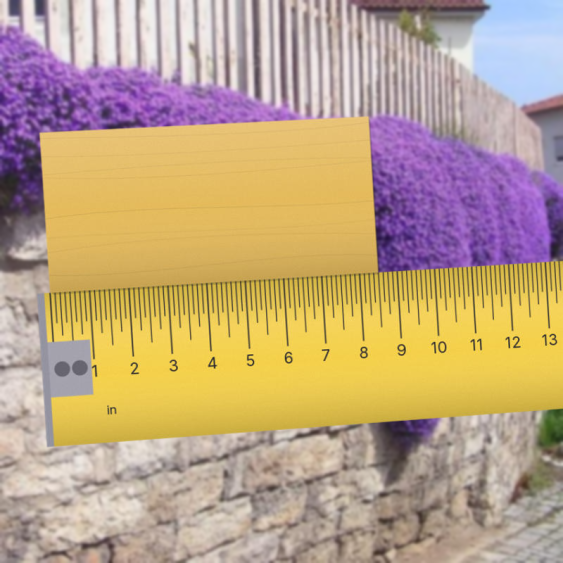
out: 8.5 in
